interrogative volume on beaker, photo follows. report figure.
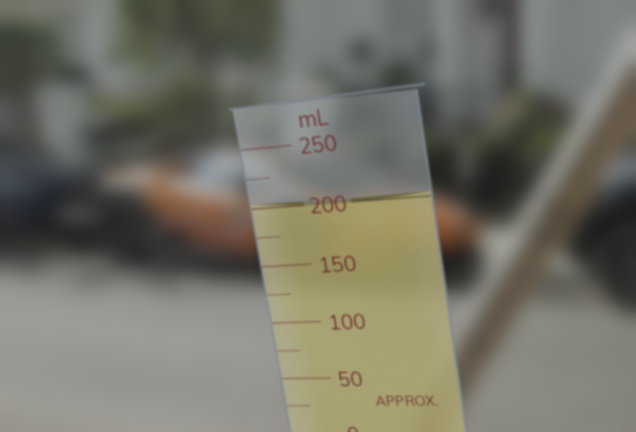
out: 200 mL
